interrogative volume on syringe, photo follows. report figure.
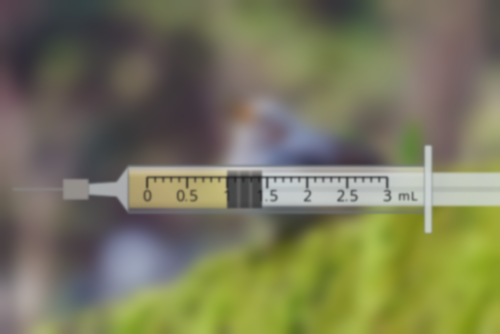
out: 1 mL
